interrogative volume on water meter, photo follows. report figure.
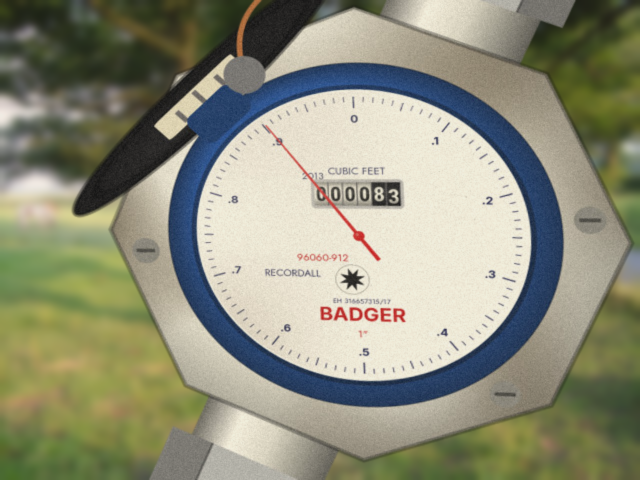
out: 82.90 ft³
